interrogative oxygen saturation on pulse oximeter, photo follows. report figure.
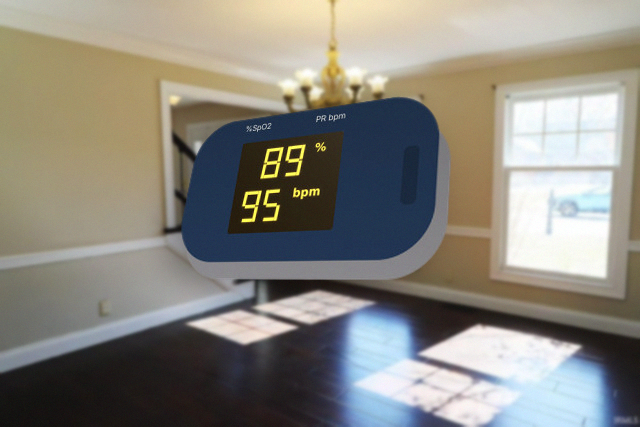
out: 89 %
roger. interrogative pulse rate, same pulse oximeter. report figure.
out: 95 bpm
